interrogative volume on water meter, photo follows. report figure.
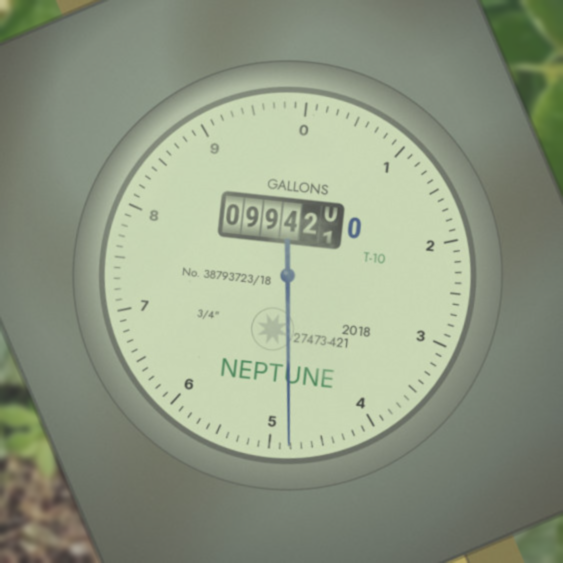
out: 994204.8 gal
